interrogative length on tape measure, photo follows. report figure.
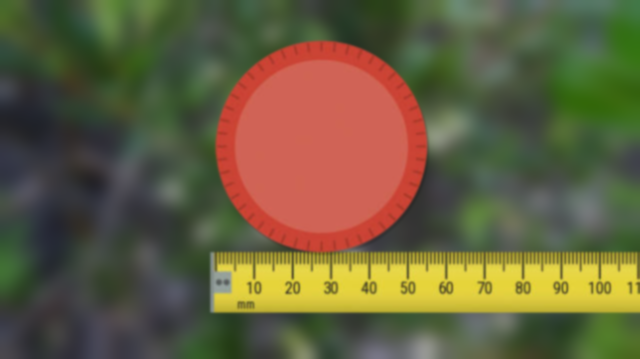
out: 55 mm
